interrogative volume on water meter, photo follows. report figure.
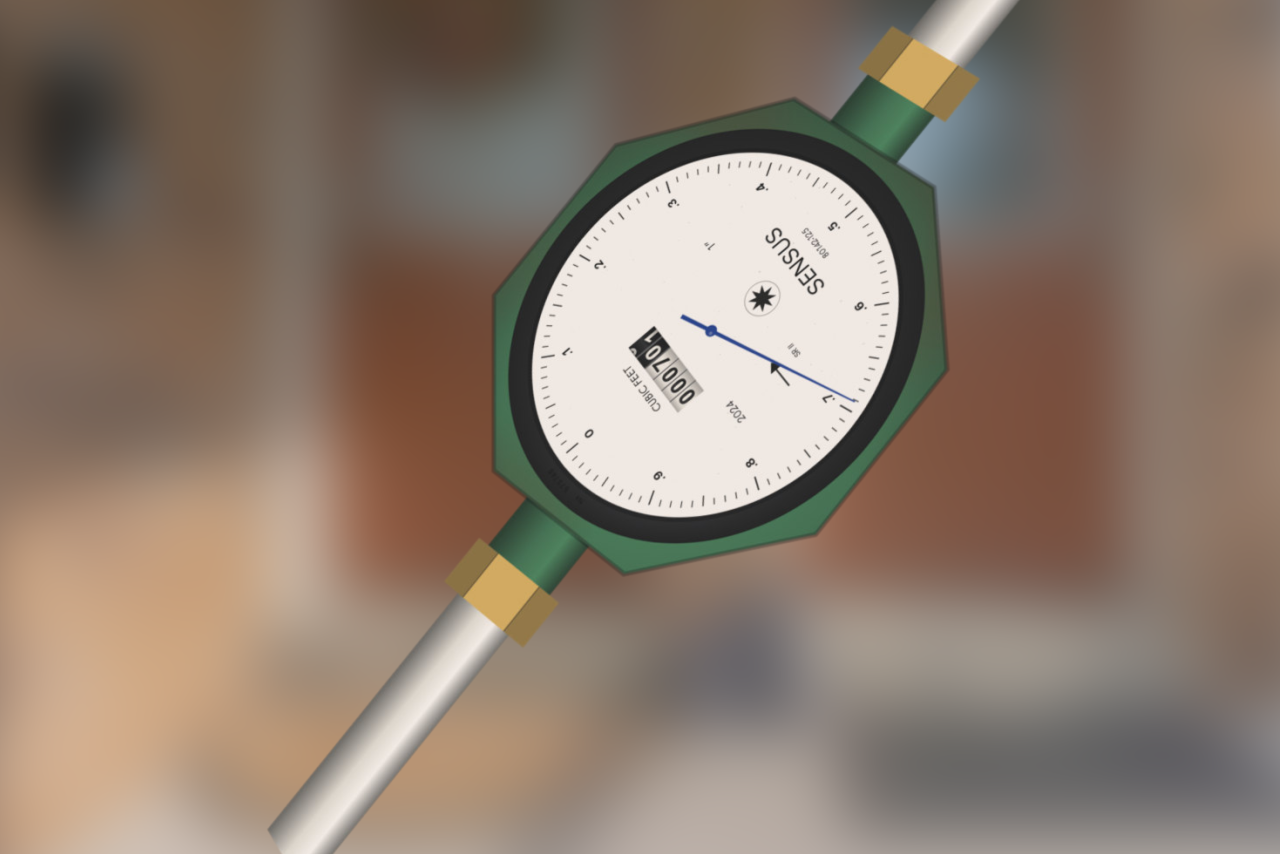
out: 700.69 ft³
